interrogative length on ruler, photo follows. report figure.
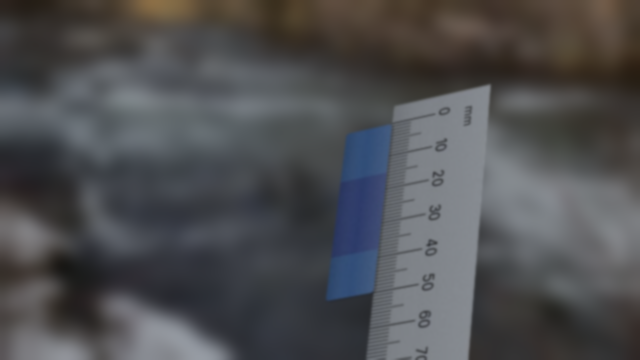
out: 50 mm
